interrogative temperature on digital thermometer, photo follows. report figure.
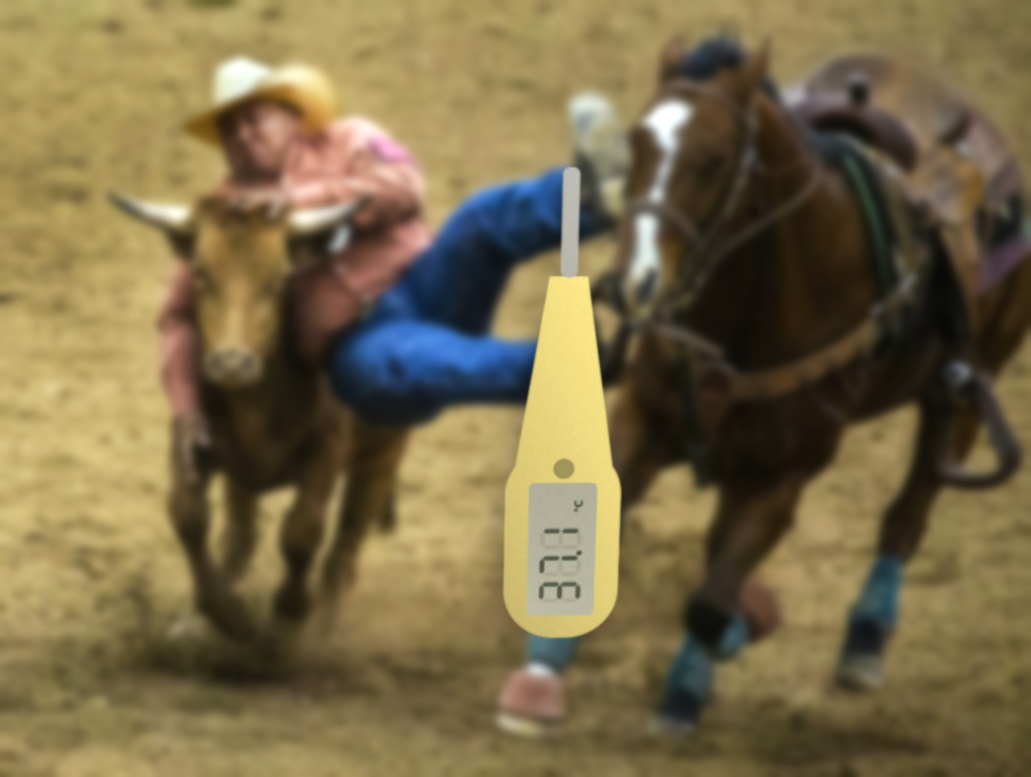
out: 37.1 °C
